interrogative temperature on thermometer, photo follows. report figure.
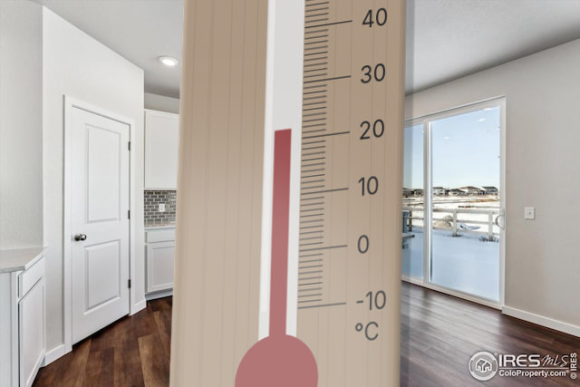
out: 22 °C
